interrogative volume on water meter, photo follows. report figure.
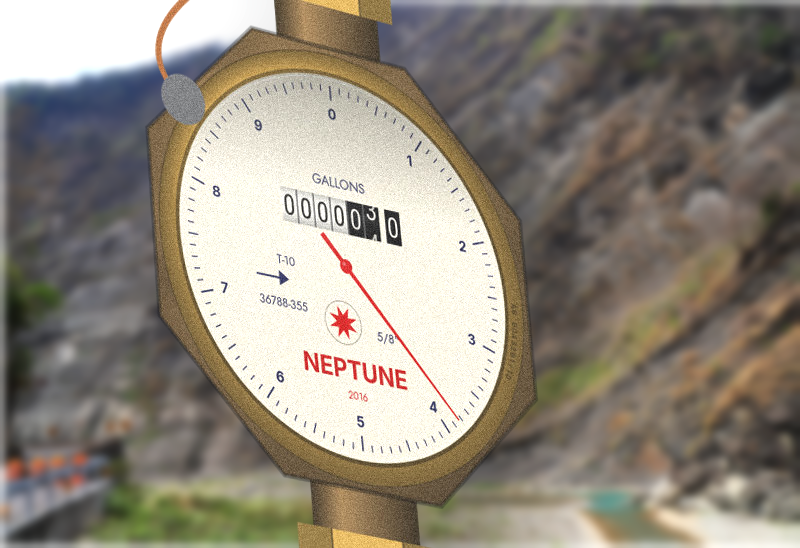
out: 33.8 gal
